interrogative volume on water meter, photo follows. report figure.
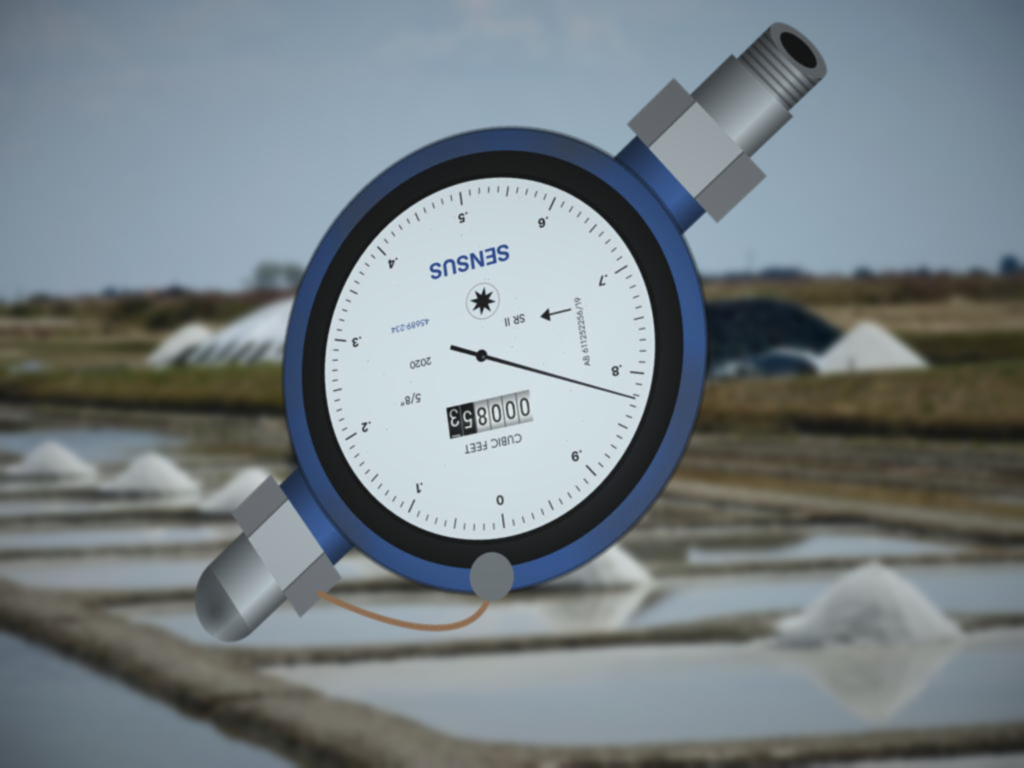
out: 852.82 ft³
